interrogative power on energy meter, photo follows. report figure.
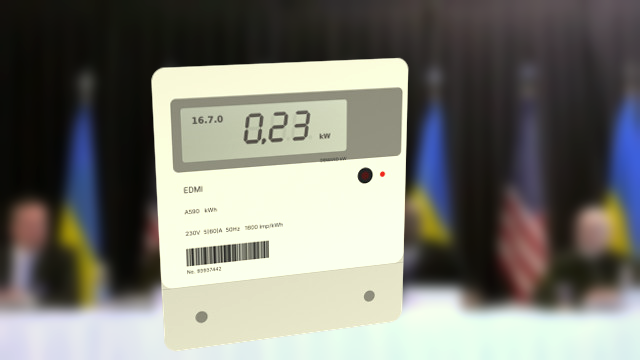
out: 0.23 kW
